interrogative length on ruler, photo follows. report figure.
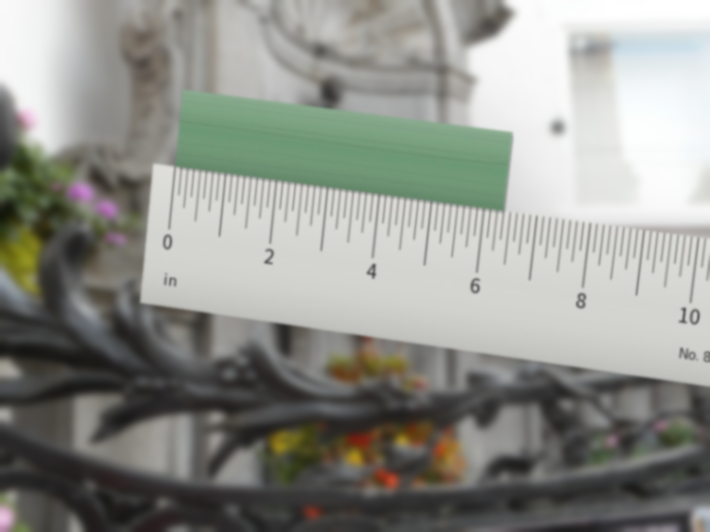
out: 6.375 in
